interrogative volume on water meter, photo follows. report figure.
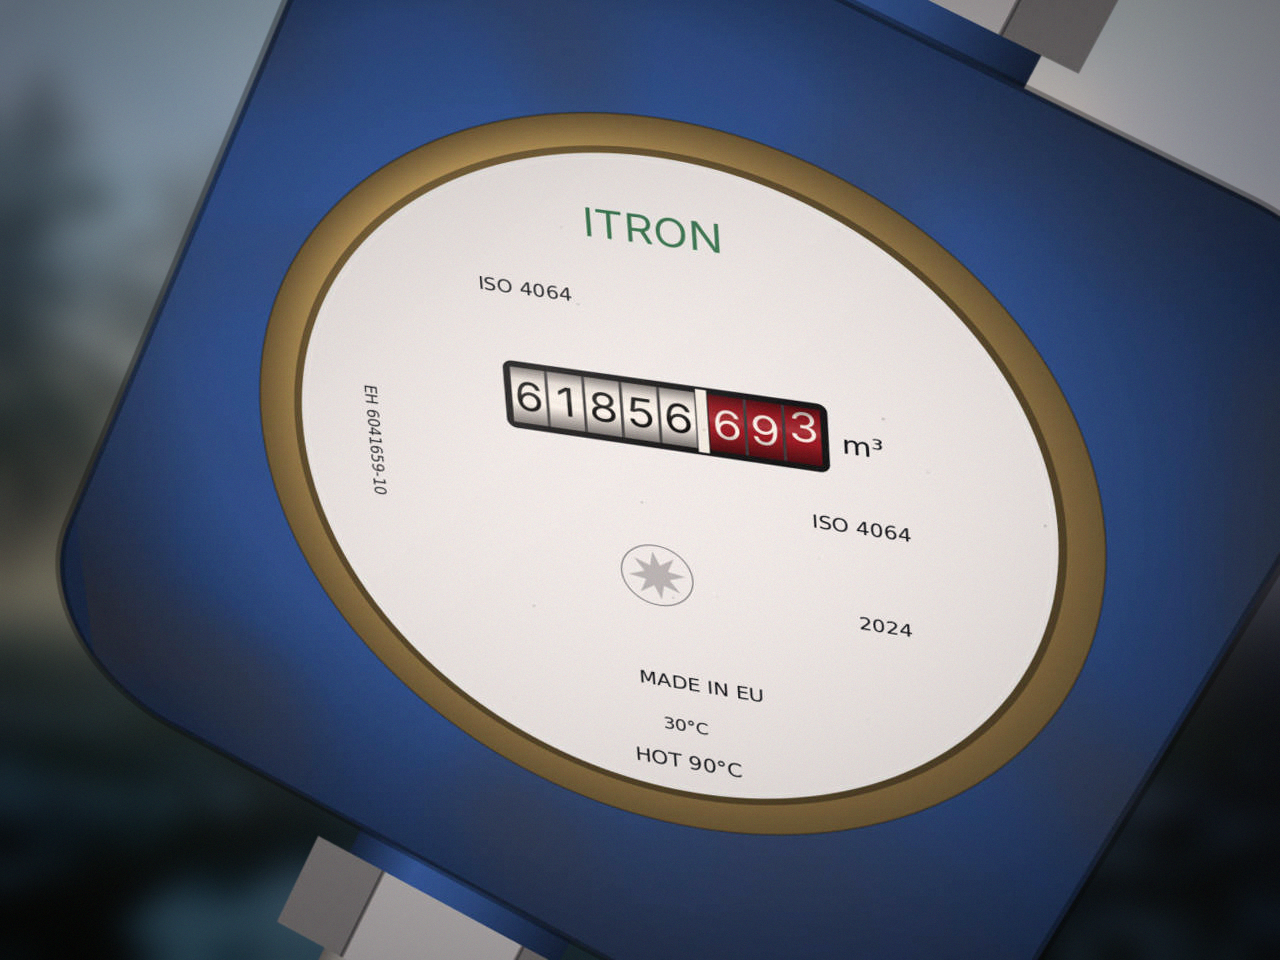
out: 61856.693 m³
